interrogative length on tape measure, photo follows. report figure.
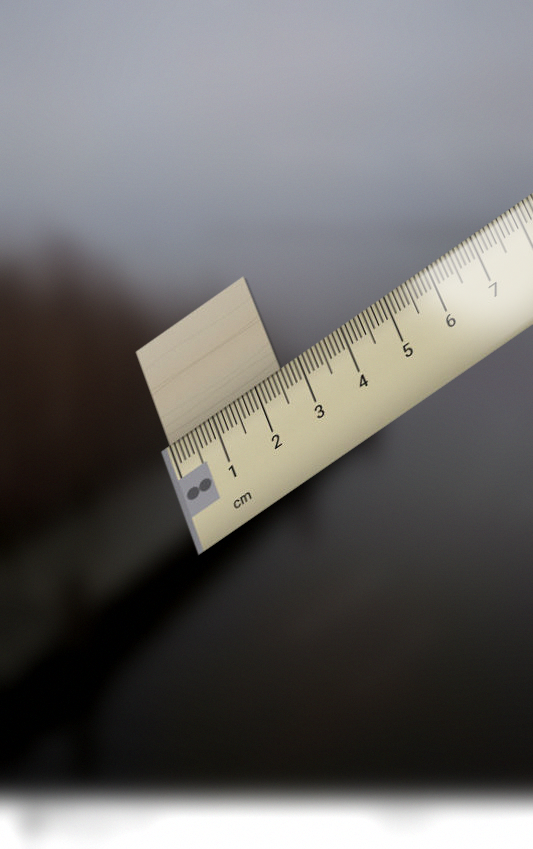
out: 2.6 cm
